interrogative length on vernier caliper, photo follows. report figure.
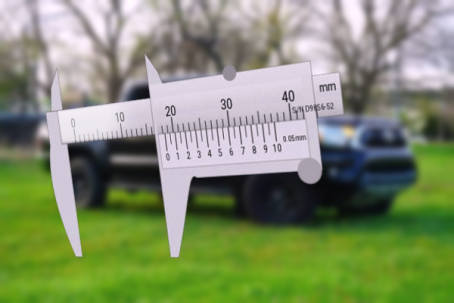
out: 18.4 mm
